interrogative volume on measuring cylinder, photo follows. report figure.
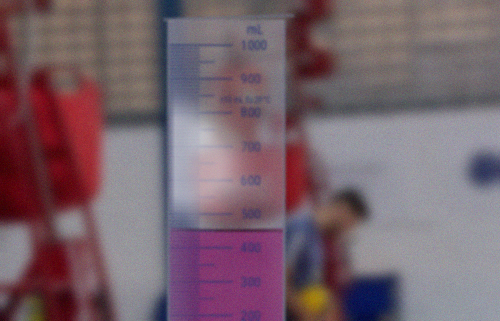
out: 450 mL
